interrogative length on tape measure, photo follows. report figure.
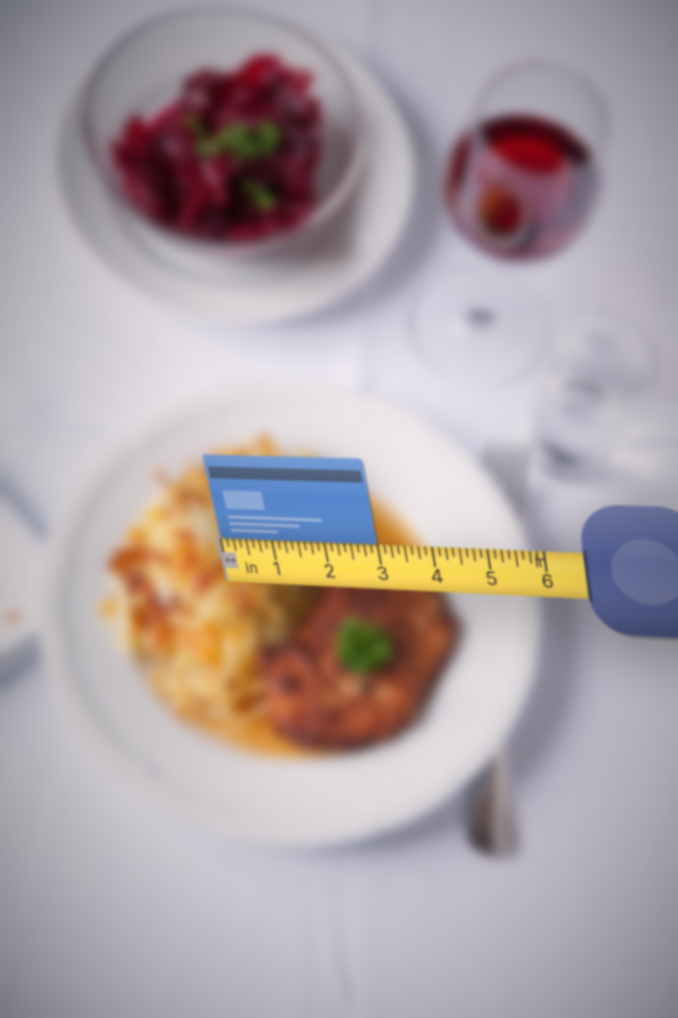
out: 3 in
